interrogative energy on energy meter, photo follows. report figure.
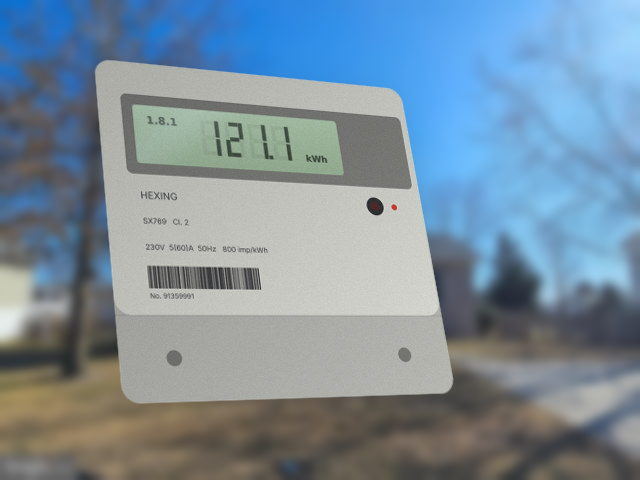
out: 121.1 kWh
